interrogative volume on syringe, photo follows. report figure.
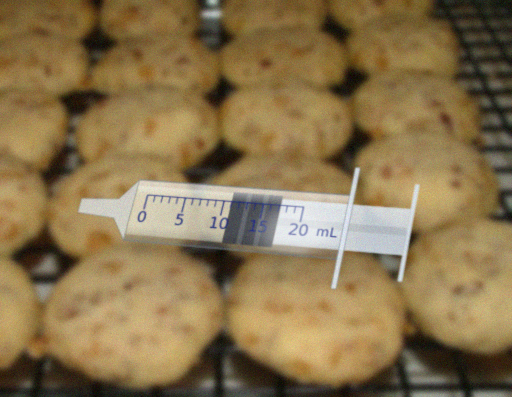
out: 11 mL
